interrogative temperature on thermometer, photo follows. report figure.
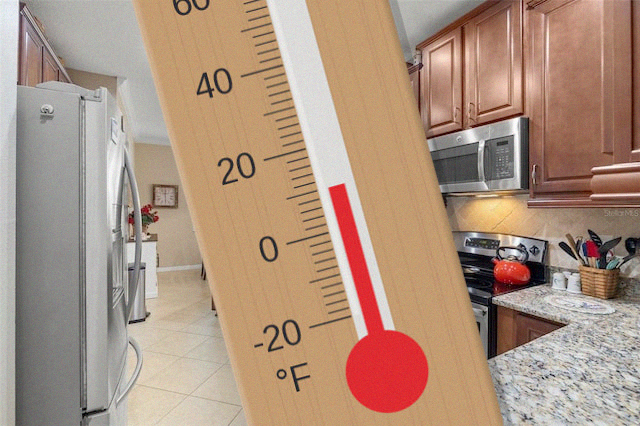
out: 10 °F
